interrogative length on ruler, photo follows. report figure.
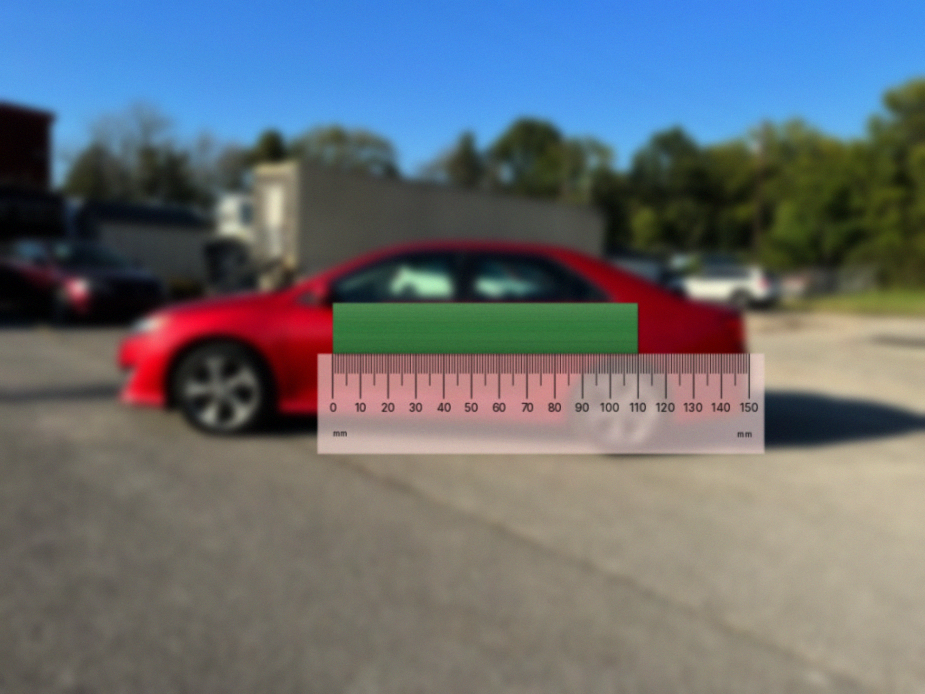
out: 110 mm
